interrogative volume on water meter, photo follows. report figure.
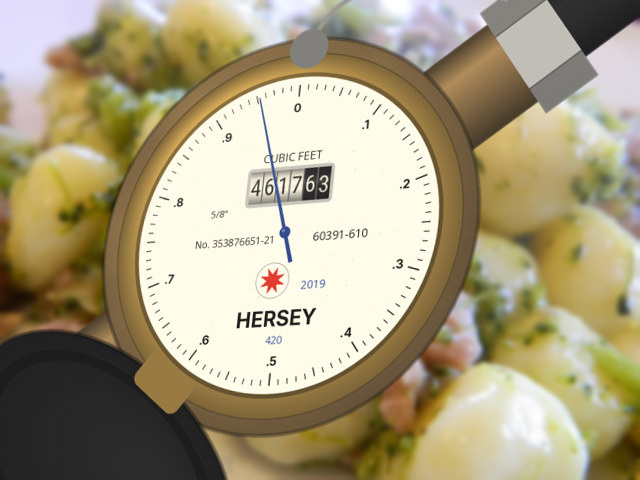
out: 461762.95 ft³
